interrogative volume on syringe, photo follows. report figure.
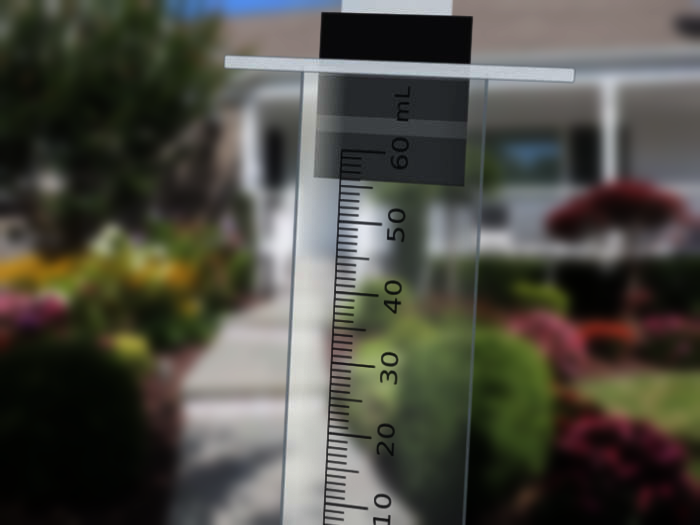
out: 56 mL
